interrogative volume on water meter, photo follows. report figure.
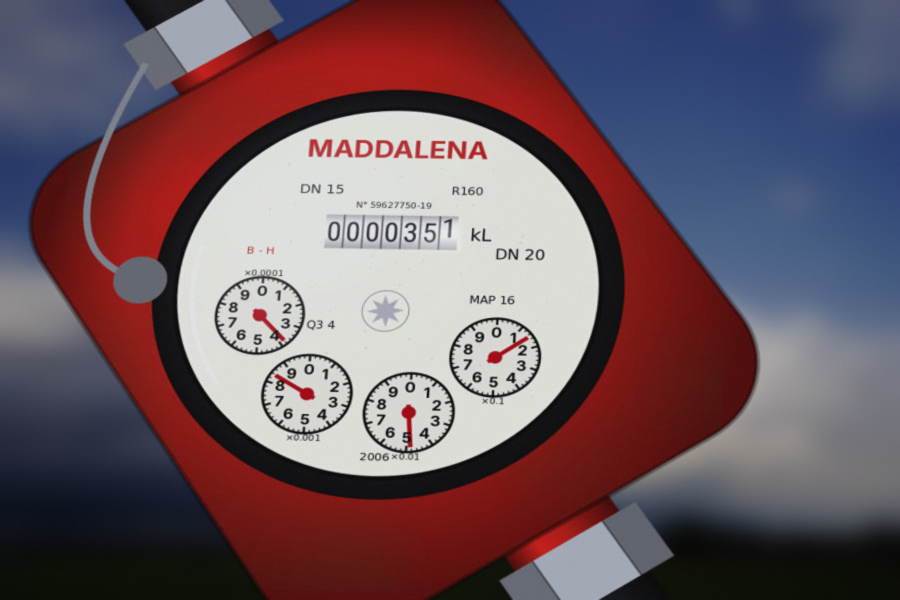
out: 351.1483 kL
